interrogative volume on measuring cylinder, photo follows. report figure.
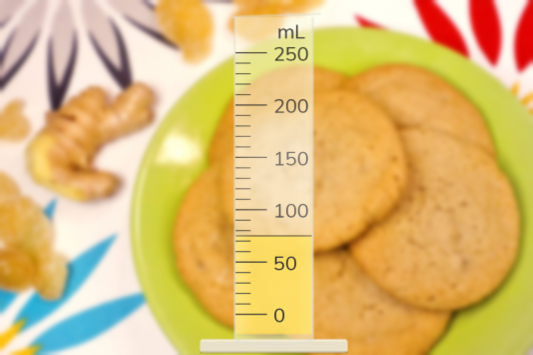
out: 75 mL
